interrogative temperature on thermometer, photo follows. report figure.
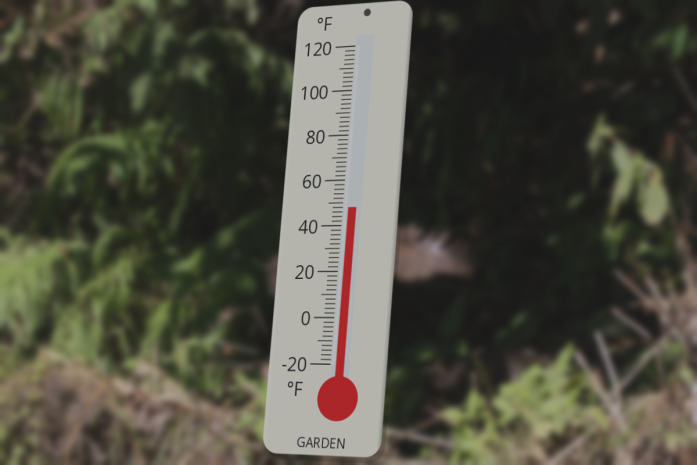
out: 48 °F
